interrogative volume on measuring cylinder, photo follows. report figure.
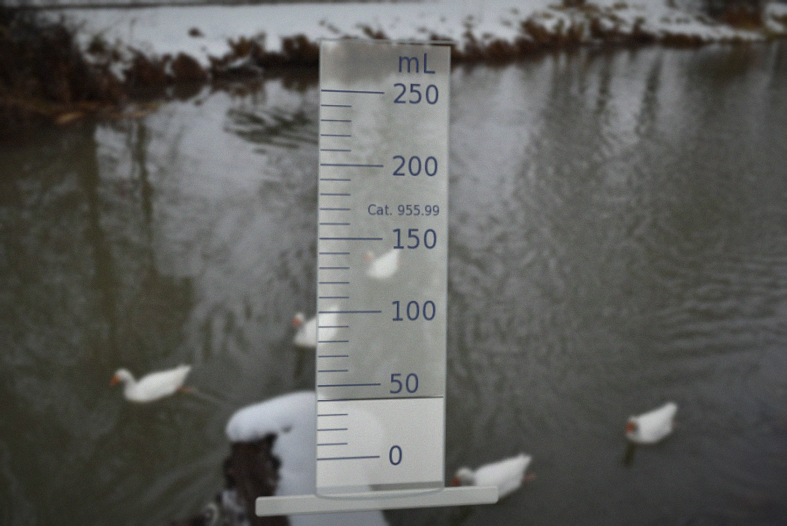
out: 40 mL
